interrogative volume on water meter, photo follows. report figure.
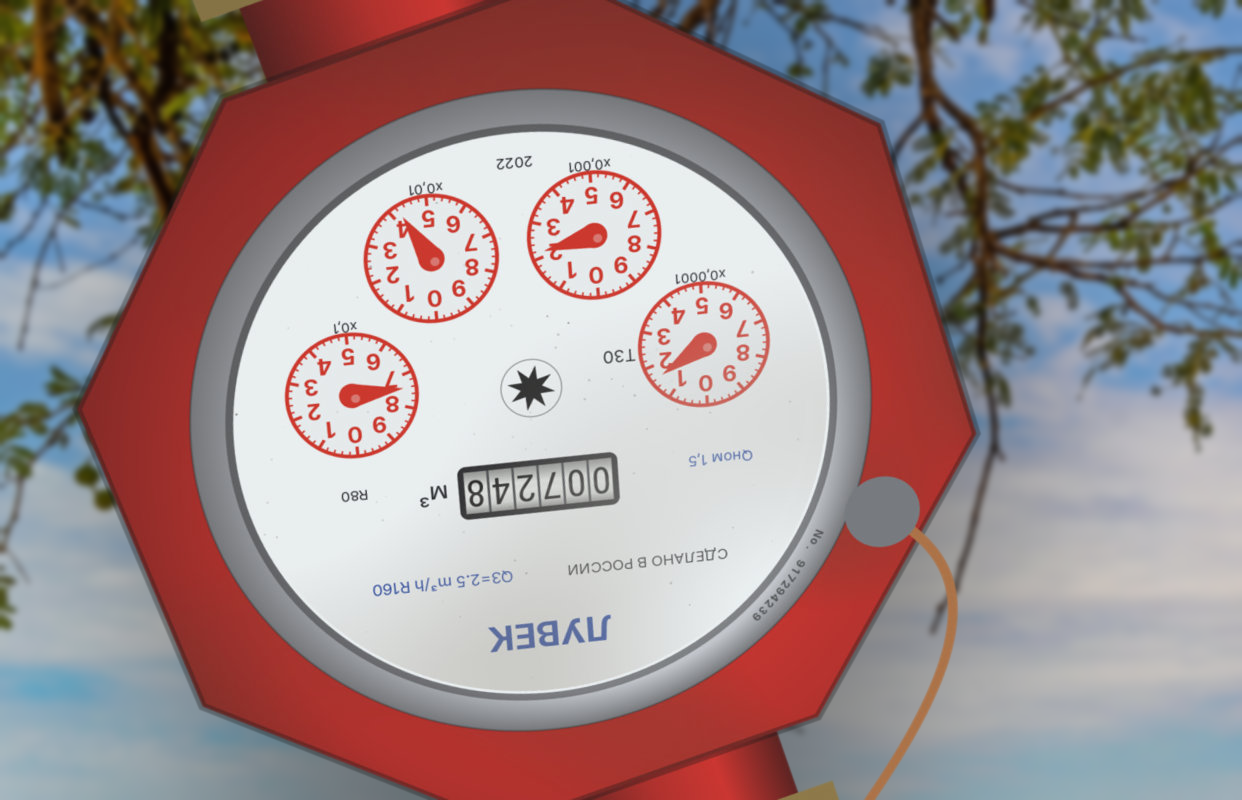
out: 7248.7421 m³
